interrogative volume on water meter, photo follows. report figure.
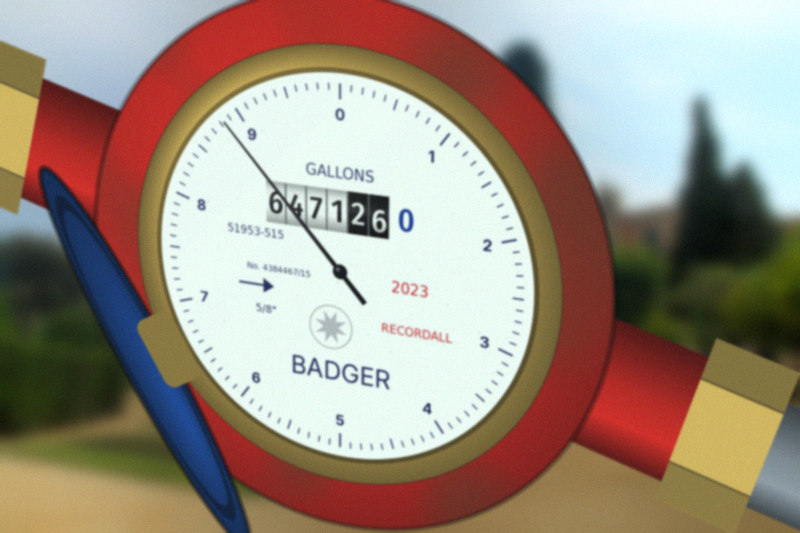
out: 6471258.8 gal
